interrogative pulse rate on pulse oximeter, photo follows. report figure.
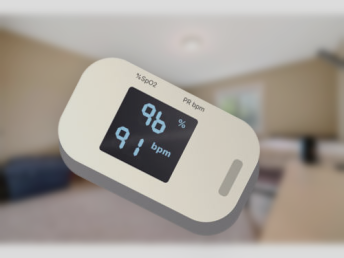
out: 91 bpm
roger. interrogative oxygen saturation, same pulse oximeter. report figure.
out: 96 %
